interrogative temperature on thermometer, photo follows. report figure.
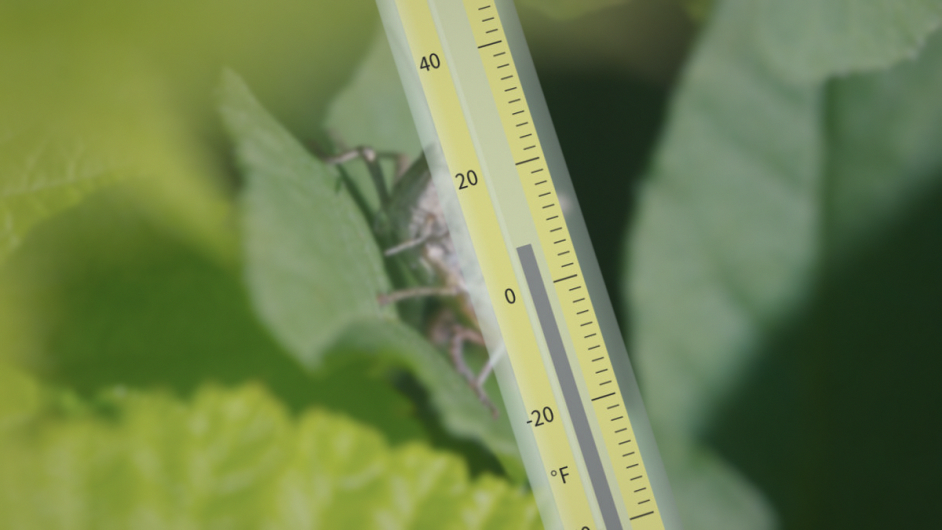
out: 7 °F
